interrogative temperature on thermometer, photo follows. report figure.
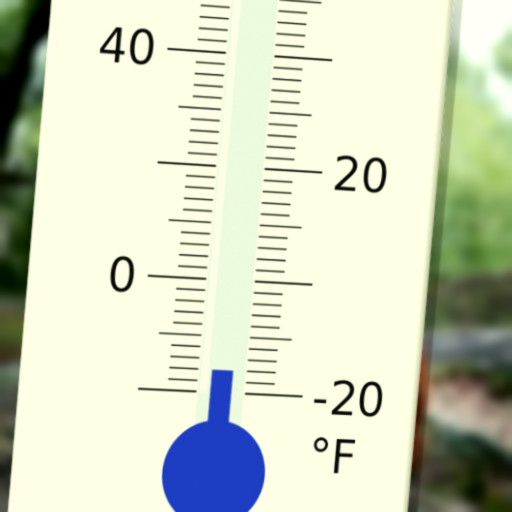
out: -16 °F
